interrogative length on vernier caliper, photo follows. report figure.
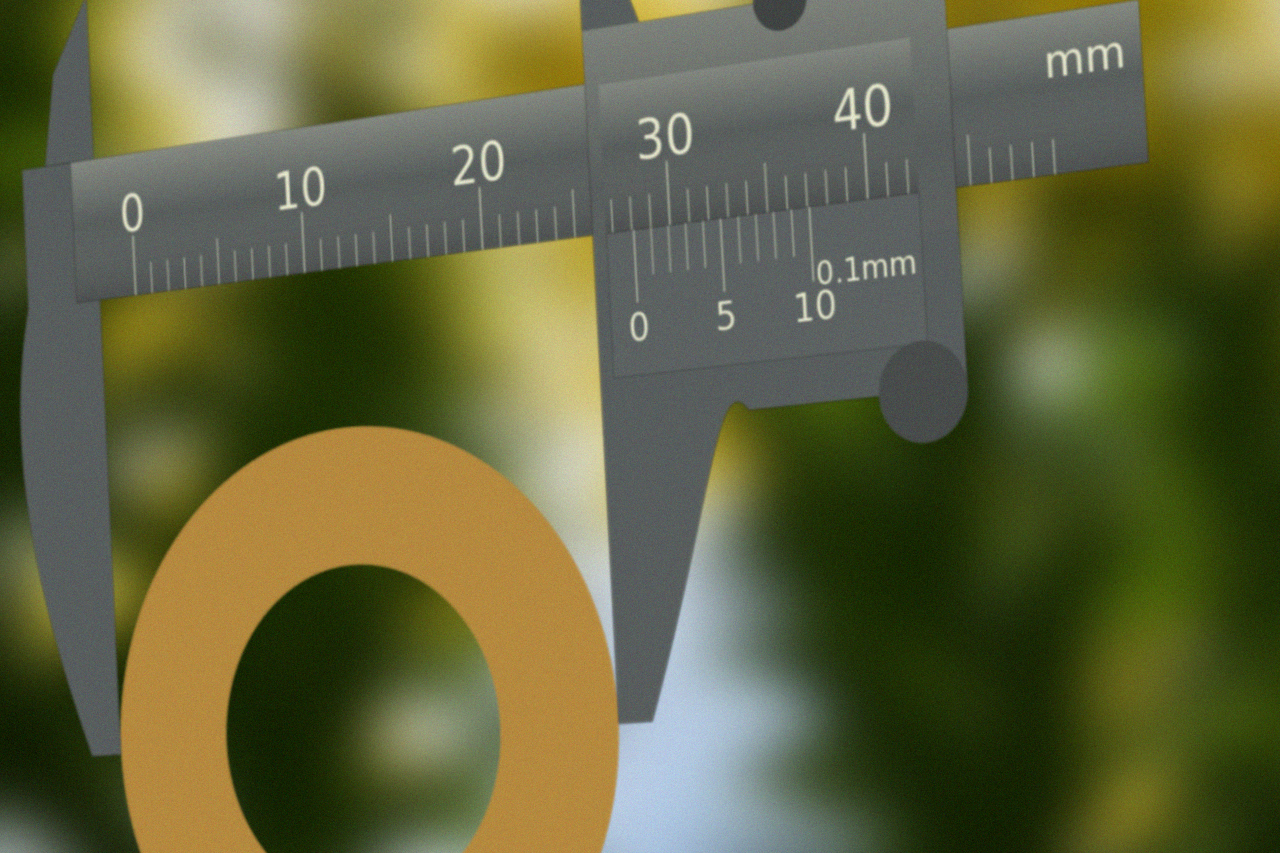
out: 28.1 mm
